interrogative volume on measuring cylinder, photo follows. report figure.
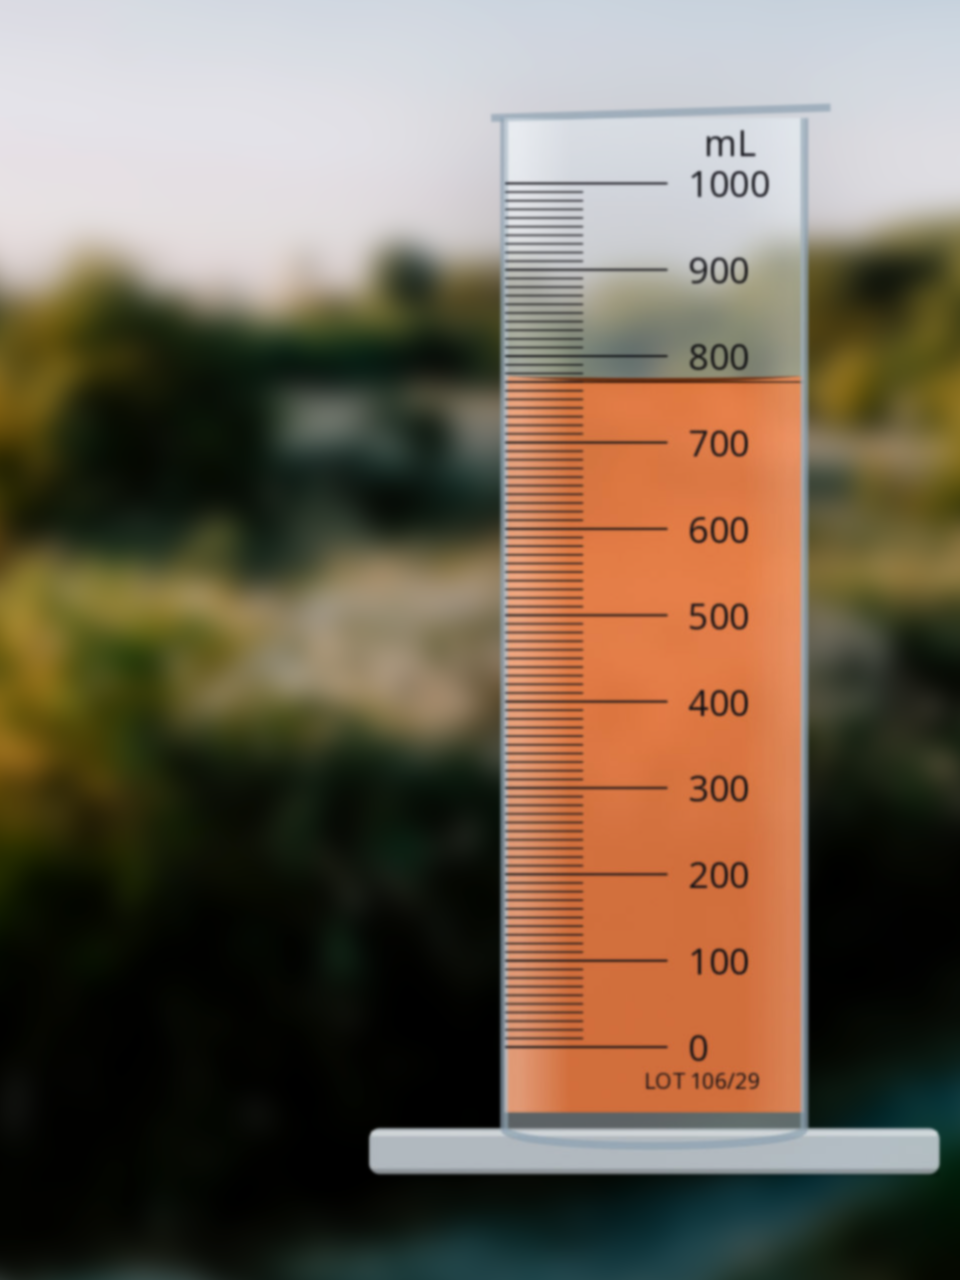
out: 770 mL
